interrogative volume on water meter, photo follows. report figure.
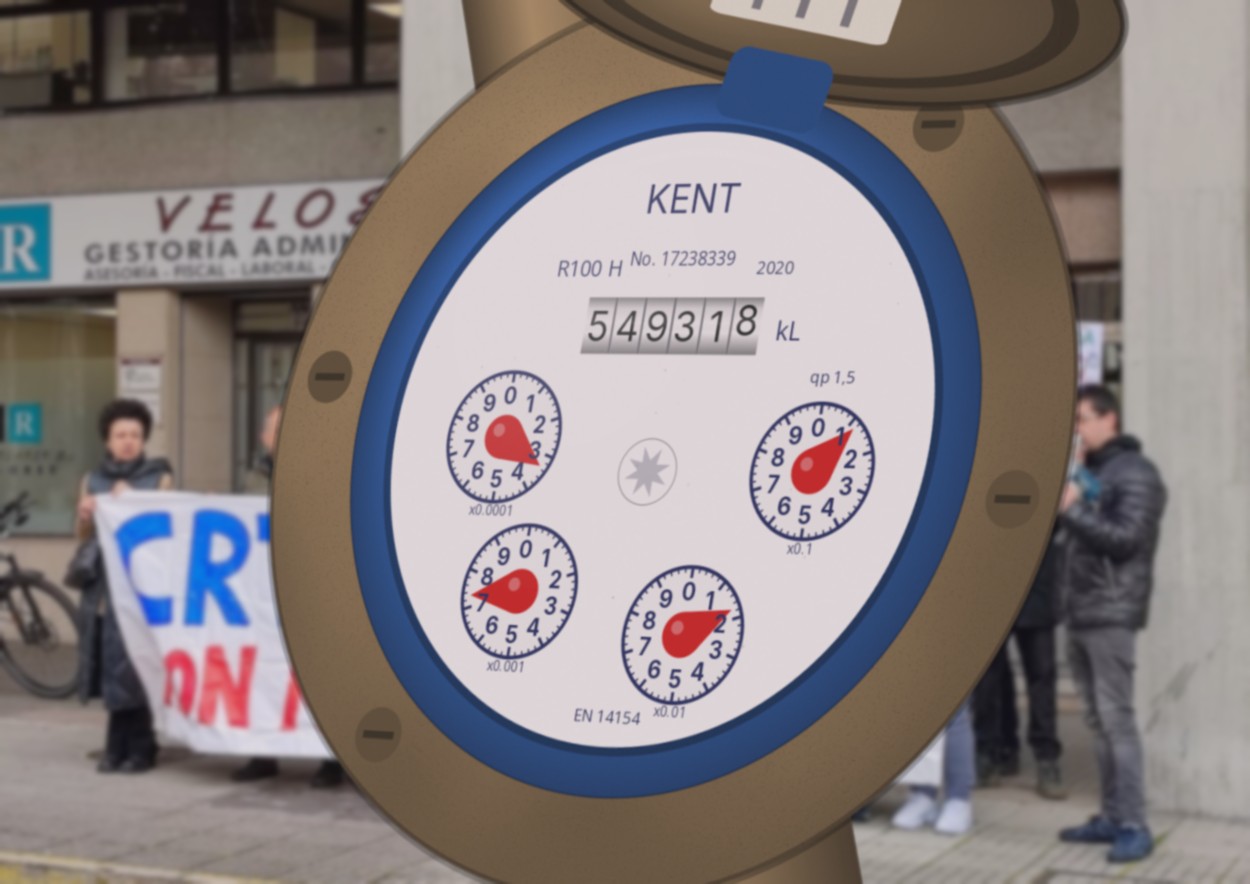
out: 549318.1173 kL
